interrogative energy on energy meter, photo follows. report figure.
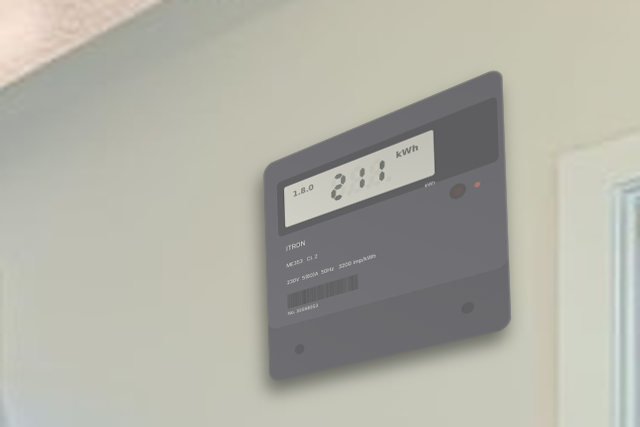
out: 211 kWh
